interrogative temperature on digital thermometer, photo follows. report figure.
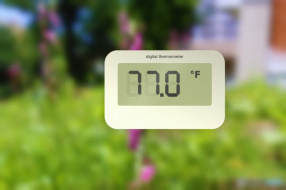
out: 77.0 °F
